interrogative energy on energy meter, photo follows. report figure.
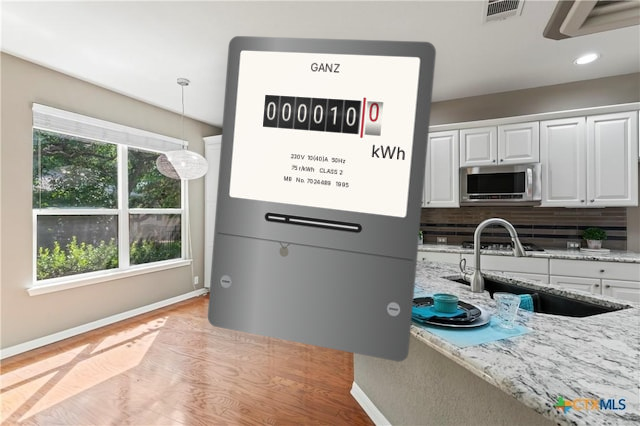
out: 10.0 kWh
